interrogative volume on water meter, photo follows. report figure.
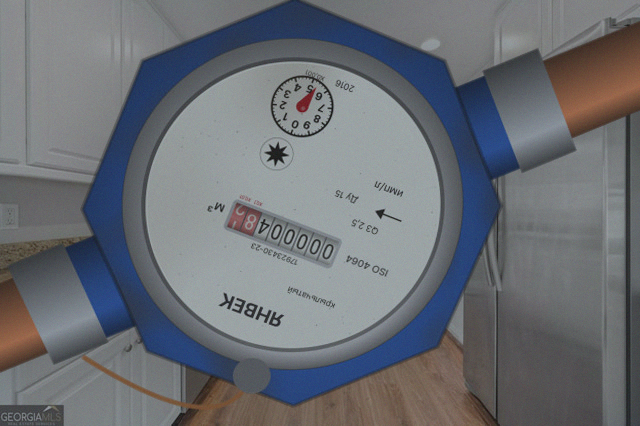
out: 4.815 m³
